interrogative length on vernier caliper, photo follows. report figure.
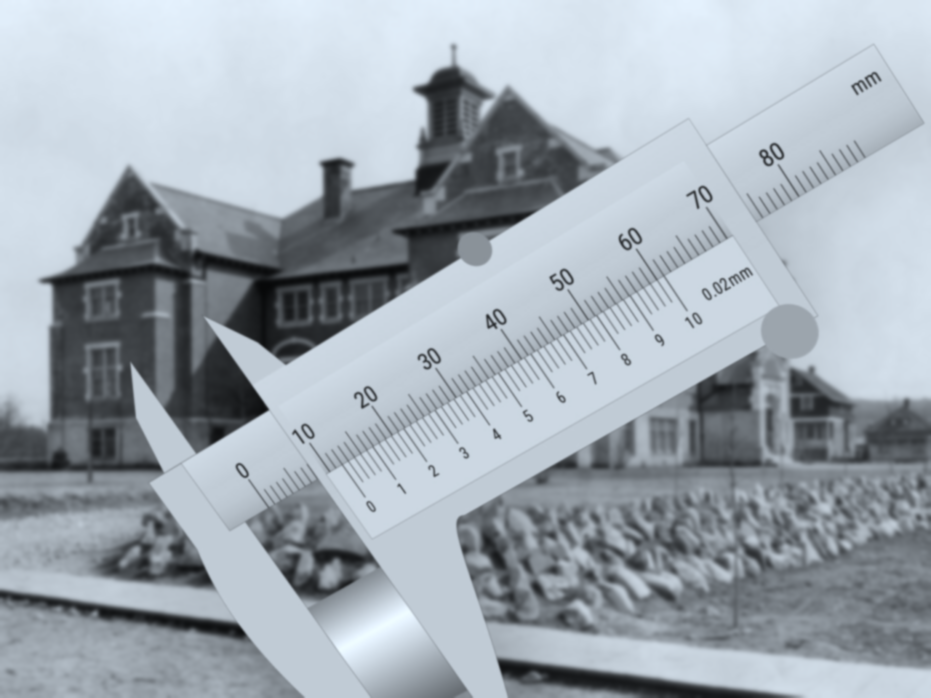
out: 12.0 mm
